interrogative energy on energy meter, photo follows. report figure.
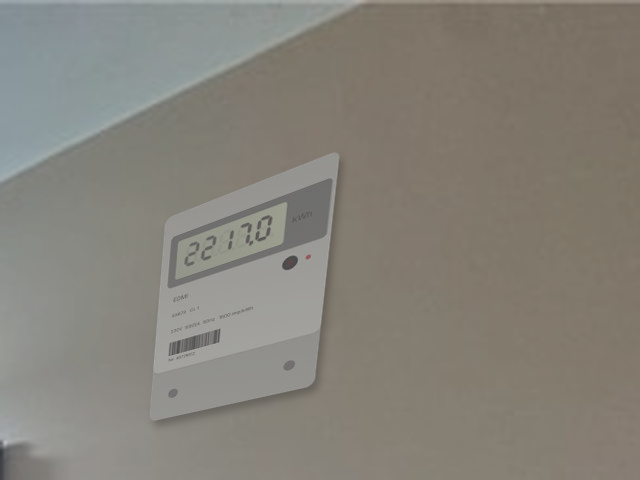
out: 2217.0 kWh
